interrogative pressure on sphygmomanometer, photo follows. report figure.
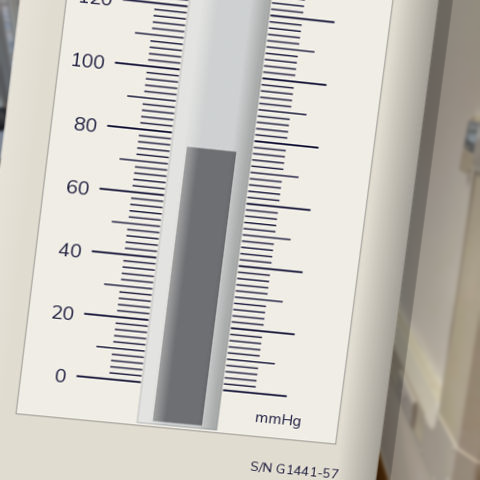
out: 76 mmHg
